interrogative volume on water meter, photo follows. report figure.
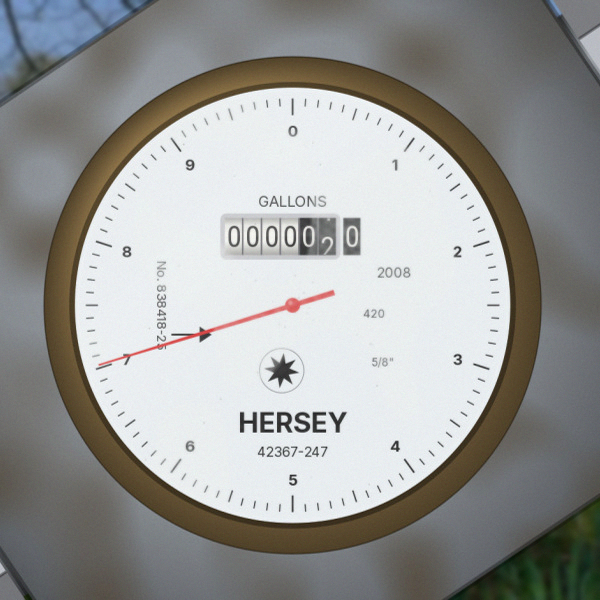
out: 17.0 gal
